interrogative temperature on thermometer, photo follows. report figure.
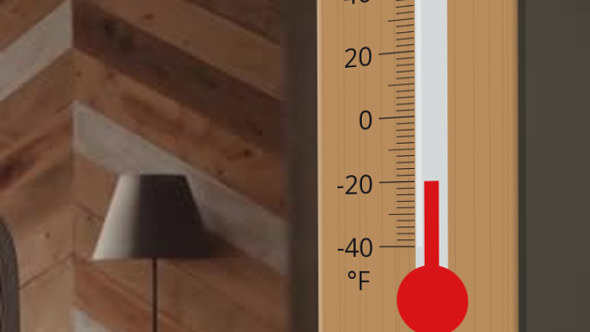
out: -20 °F
